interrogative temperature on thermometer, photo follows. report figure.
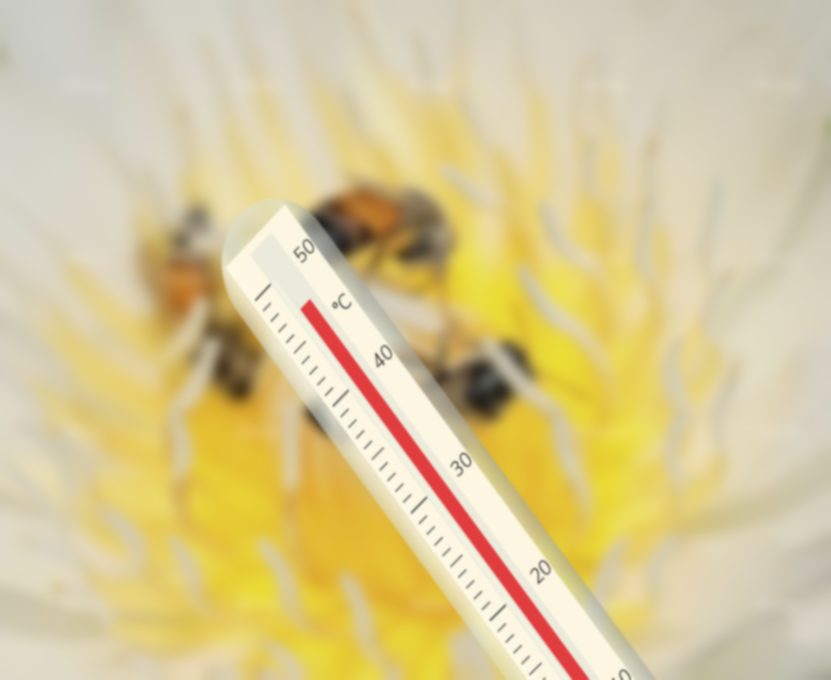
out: 47 °C
